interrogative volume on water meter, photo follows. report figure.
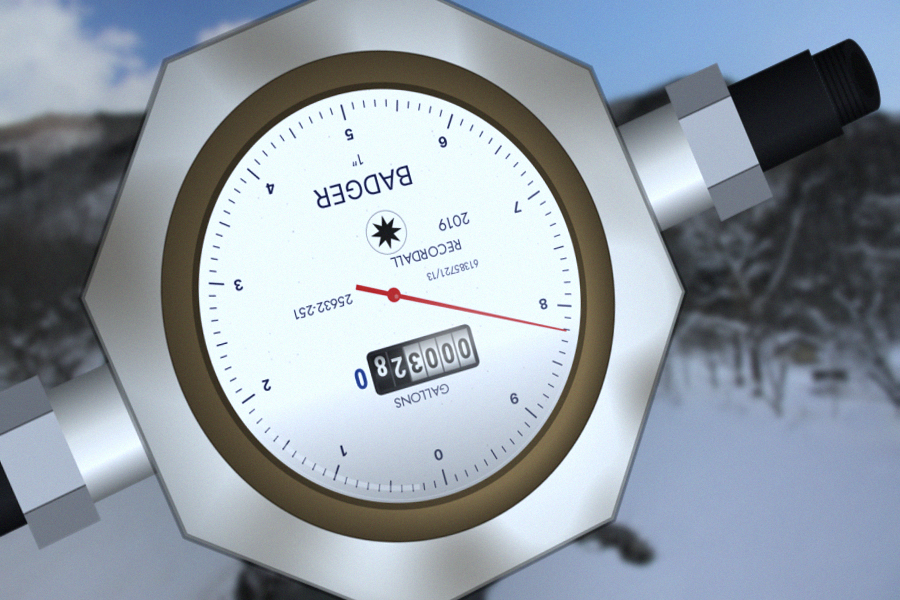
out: 3278.2 gal
